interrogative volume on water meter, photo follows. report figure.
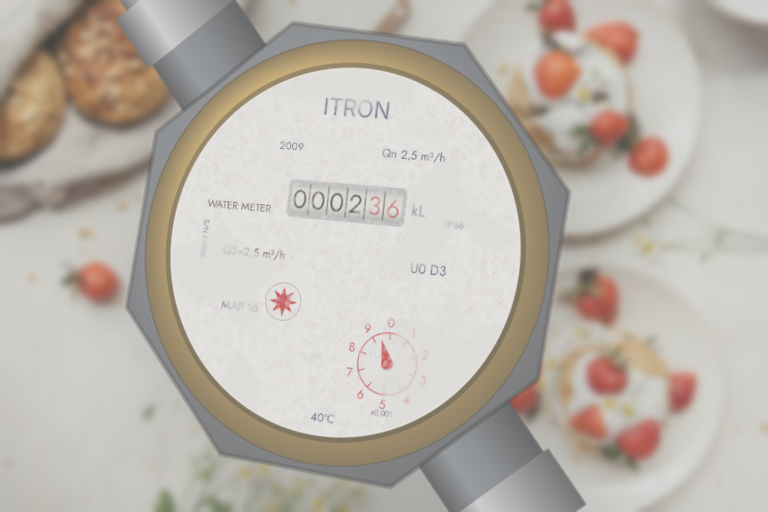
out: 2.359 kL
